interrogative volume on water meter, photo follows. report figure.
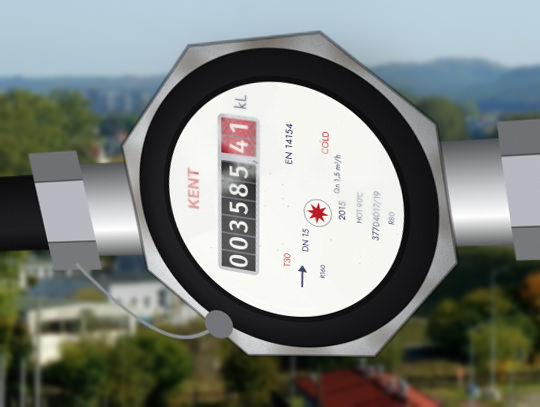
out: 3585.41 kL
